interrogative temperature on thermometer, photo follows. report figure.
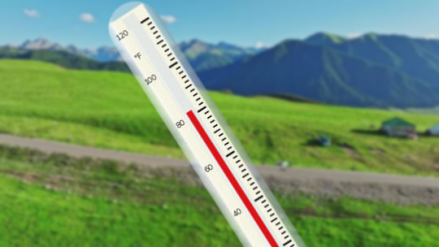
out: 82 °F
